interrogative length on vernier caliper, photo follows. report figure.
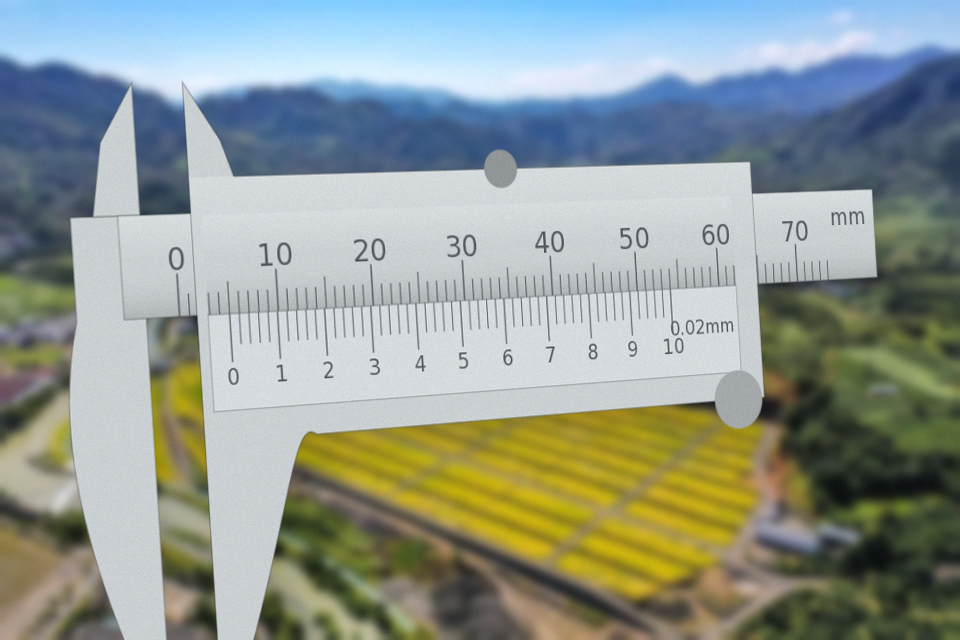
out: 5.0 mm
